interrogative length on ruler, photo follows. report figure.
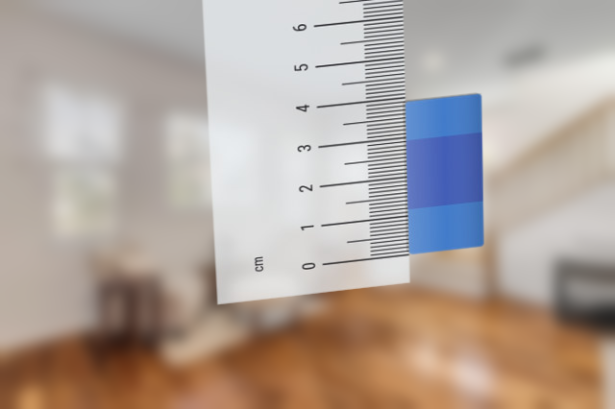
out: 3.9 cm
